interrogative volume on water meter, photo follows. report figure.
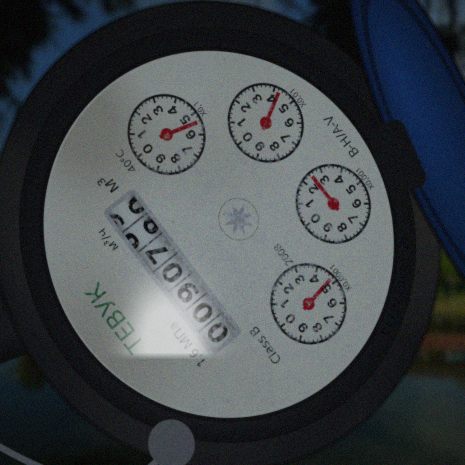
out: 90789.5424 m³
